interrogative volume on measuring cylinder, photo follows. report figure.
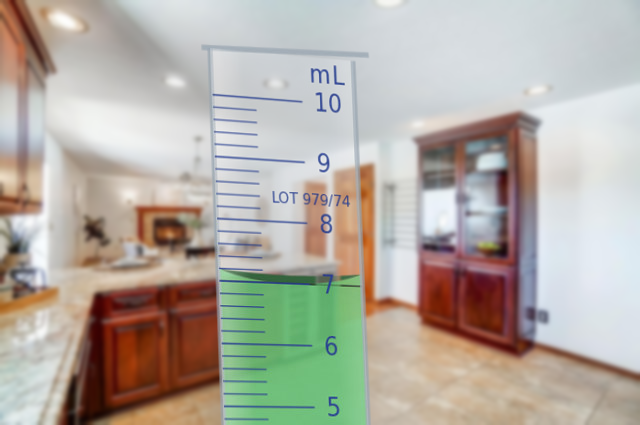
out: 7 mL
